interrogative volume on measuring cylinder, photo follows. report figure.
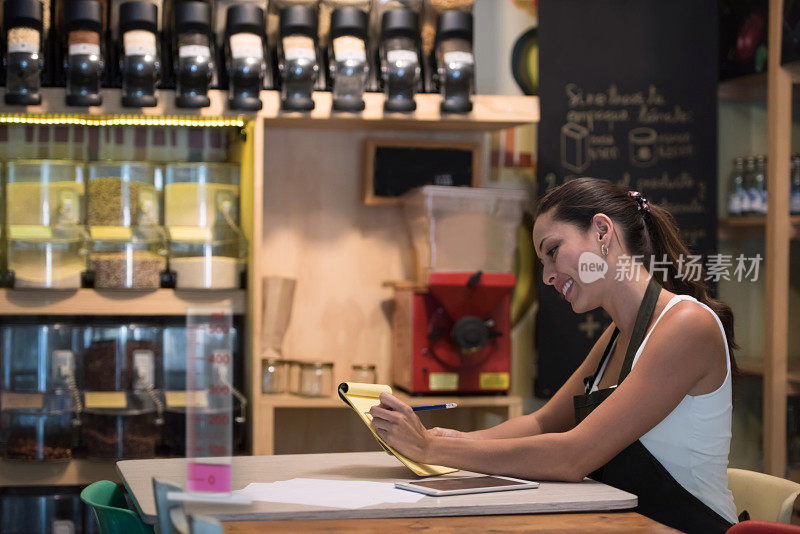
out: 50 mL
